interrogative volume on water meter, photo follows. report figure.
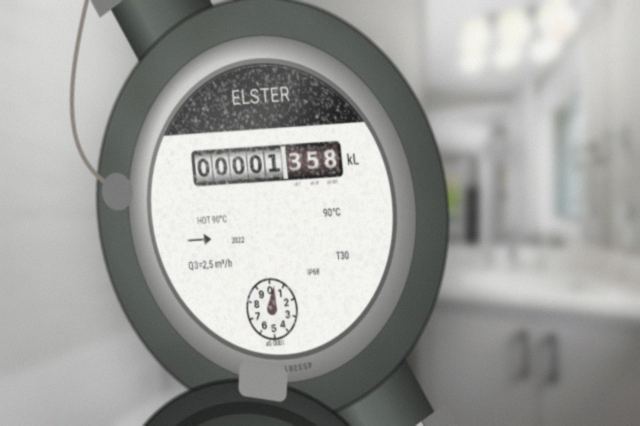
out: 1.3580 kL
